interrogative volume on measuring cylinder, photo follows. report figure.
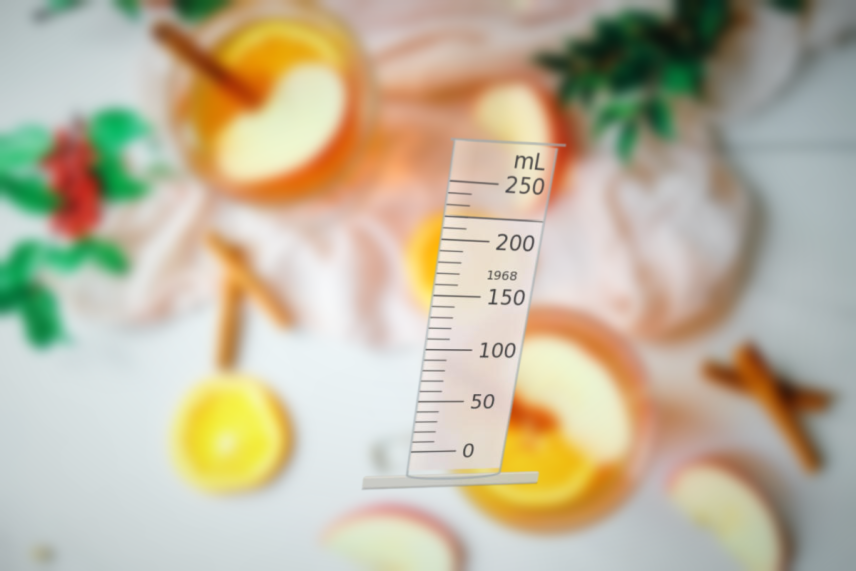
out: 220 mL
